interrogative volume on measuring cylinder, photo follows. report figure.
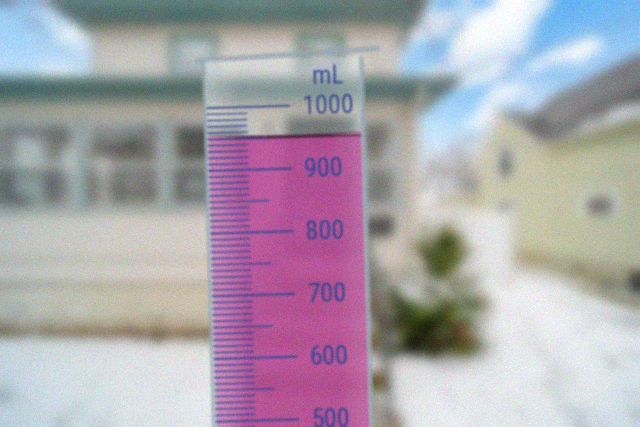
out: 950 mL
